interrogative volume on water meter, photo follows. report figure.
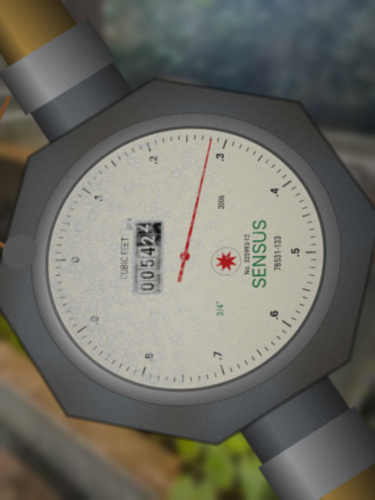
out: 5422.28 ft³
